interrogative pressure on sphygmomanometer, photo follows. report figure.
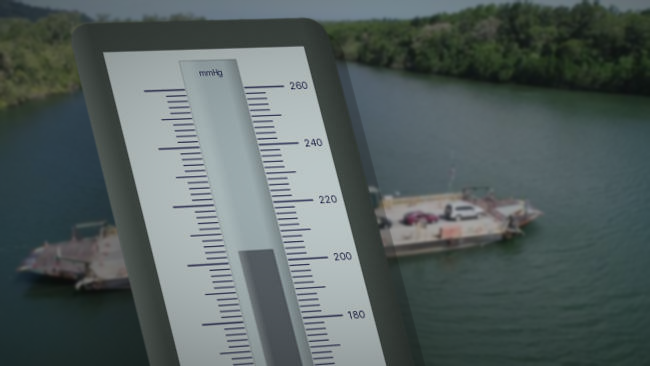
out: 204 mmHg
